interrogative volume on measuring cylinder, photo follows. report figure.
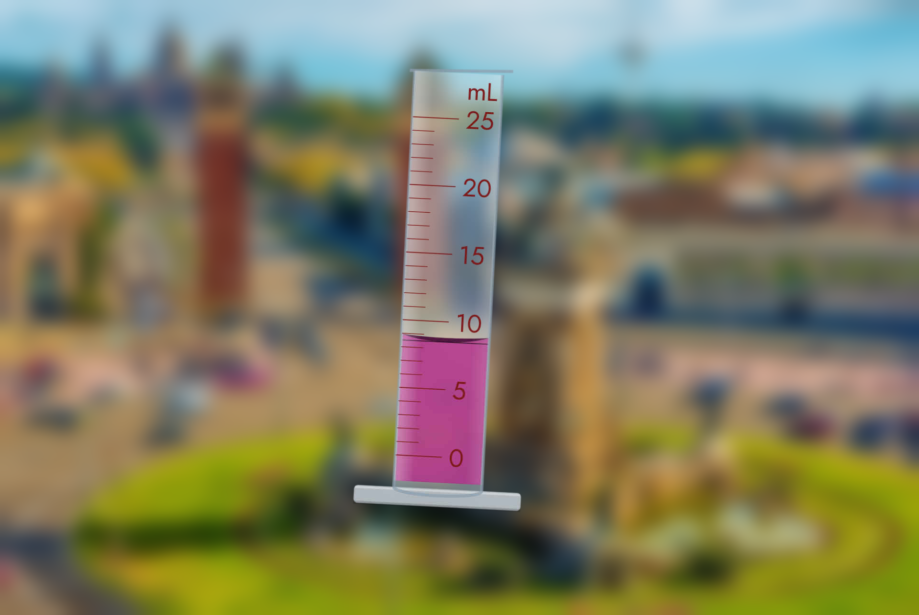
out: 8.5 mL
